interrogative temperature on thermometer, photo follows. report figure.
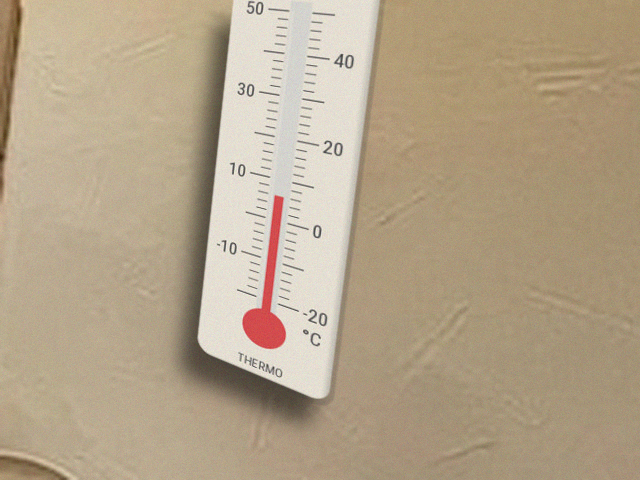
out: 6 °C
